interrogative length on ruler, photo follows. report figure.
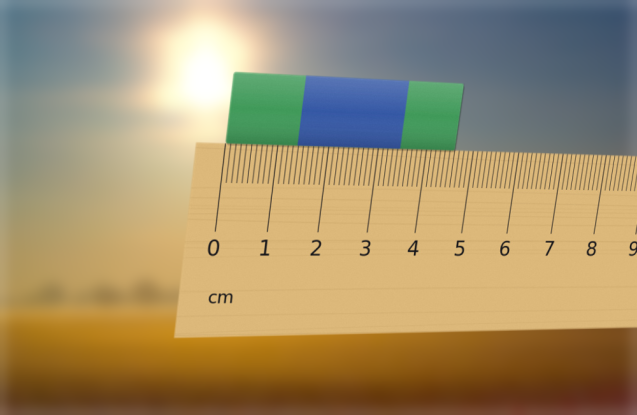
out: 4.6 cm
